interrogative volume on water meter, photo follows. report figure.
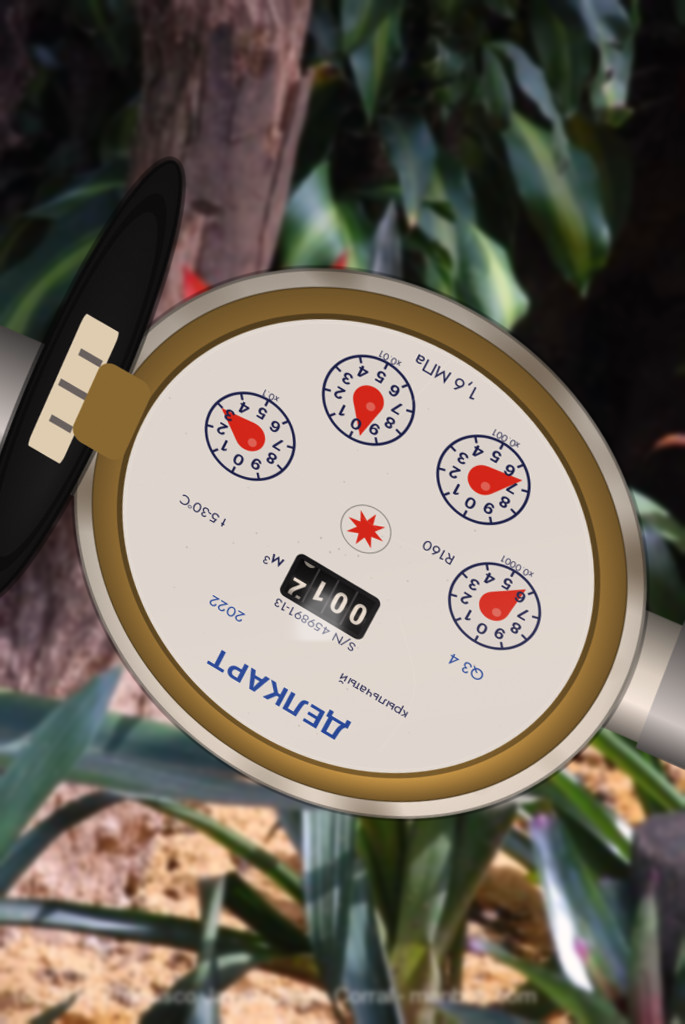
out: 12.2965 m³
